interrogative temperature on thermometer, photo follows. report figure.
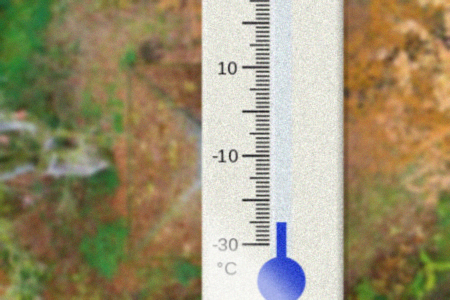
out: -25 °C
